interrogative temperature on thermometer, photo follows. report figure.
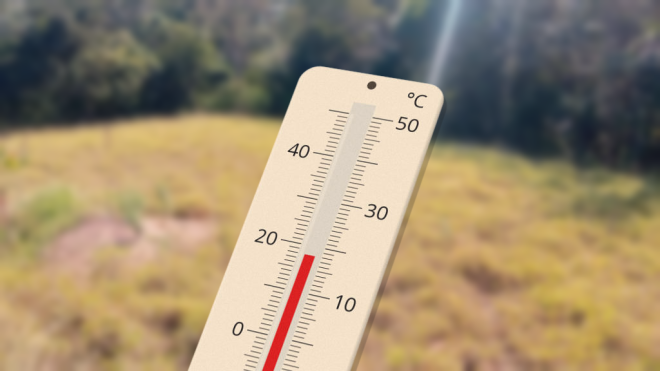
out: 18 °C
